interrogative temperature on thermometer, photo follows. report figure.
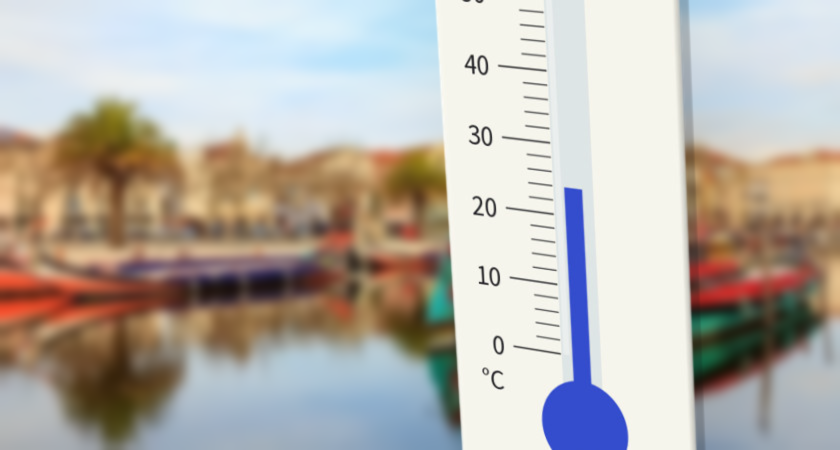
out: 24 °C
